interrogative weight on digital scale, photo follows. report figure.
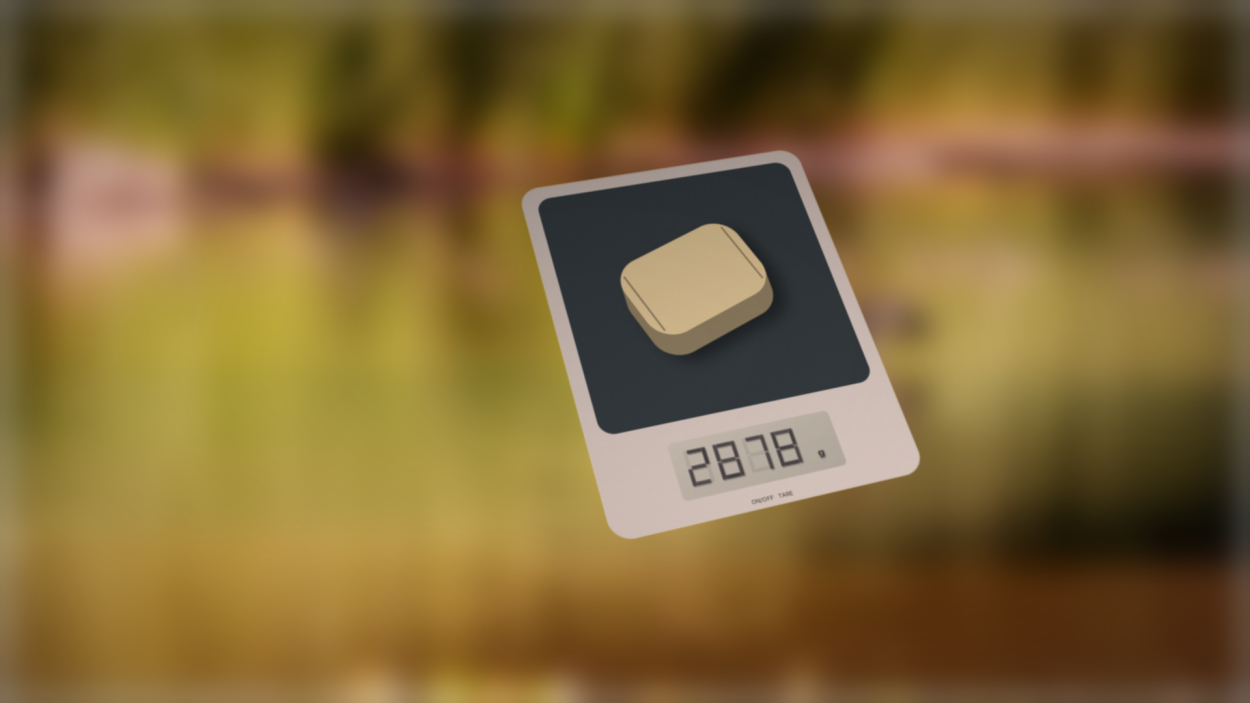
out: 2878 g
